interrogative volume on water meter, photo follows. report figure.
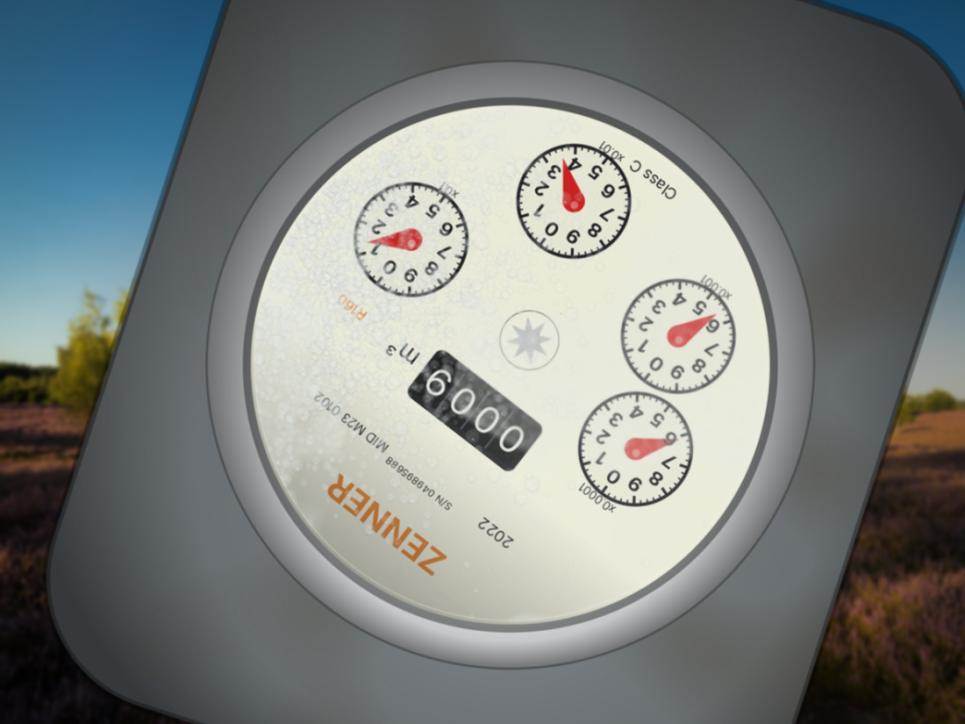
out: 9.1356 m³
